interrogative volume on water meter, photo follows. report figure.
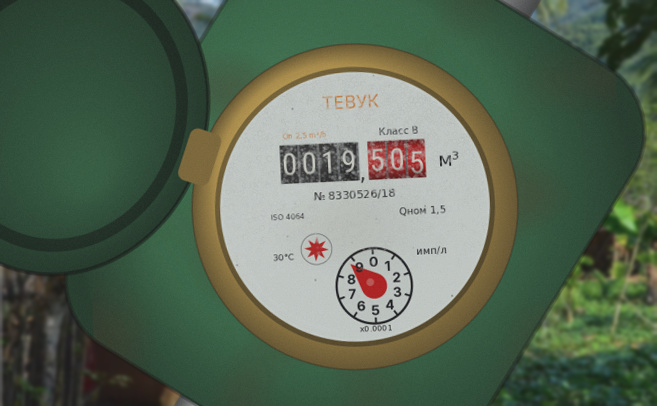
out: 19.5048 m³
